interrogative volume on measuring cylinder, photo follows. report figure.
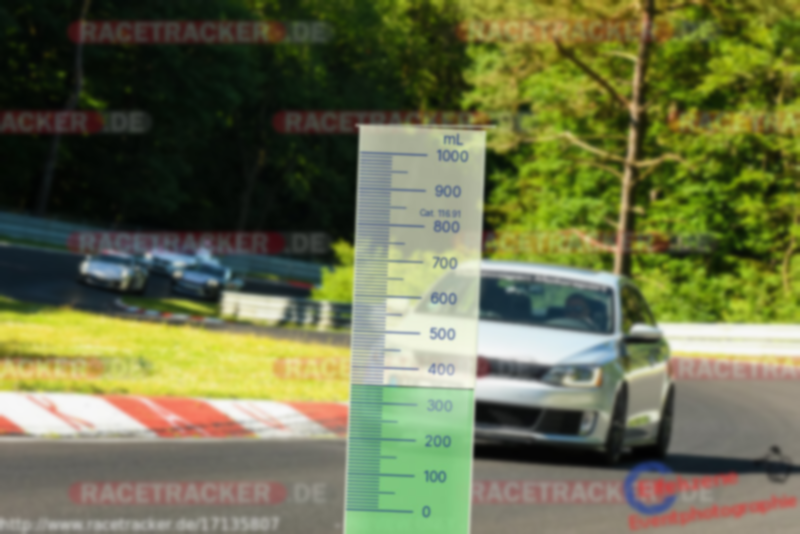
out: 350 mL
